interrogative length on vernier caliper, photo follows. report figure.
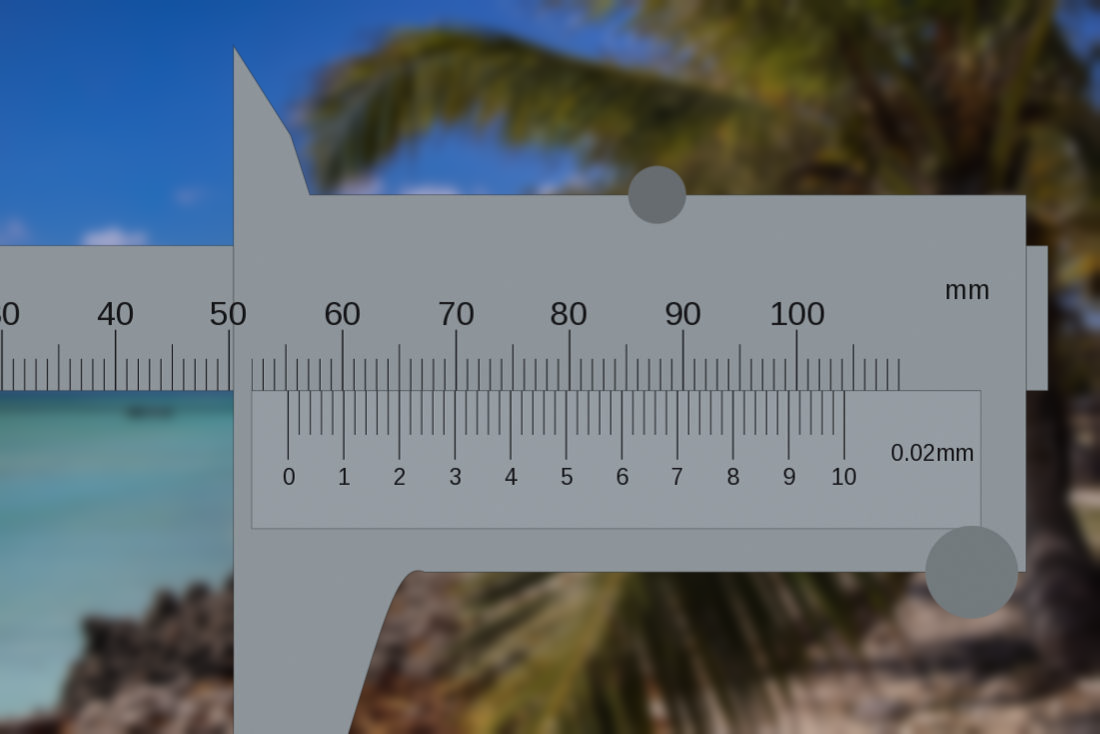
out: 55.2 mm
